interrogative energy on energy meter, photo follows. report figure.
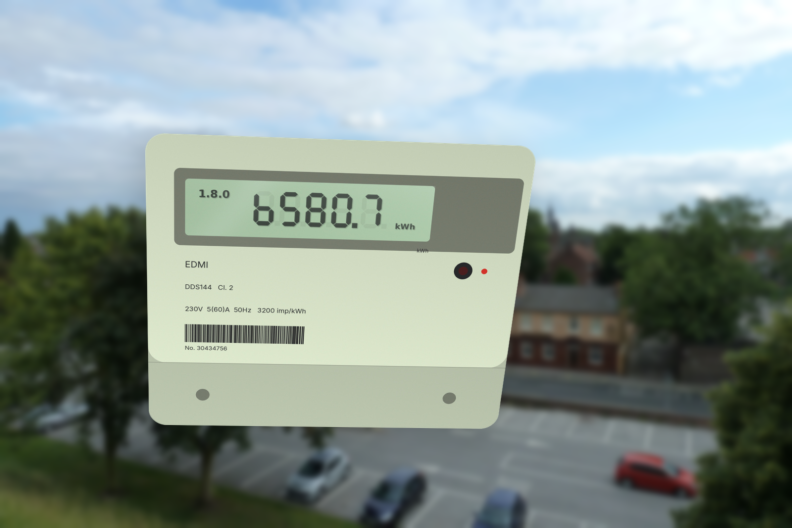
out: 6580.7 kWh
